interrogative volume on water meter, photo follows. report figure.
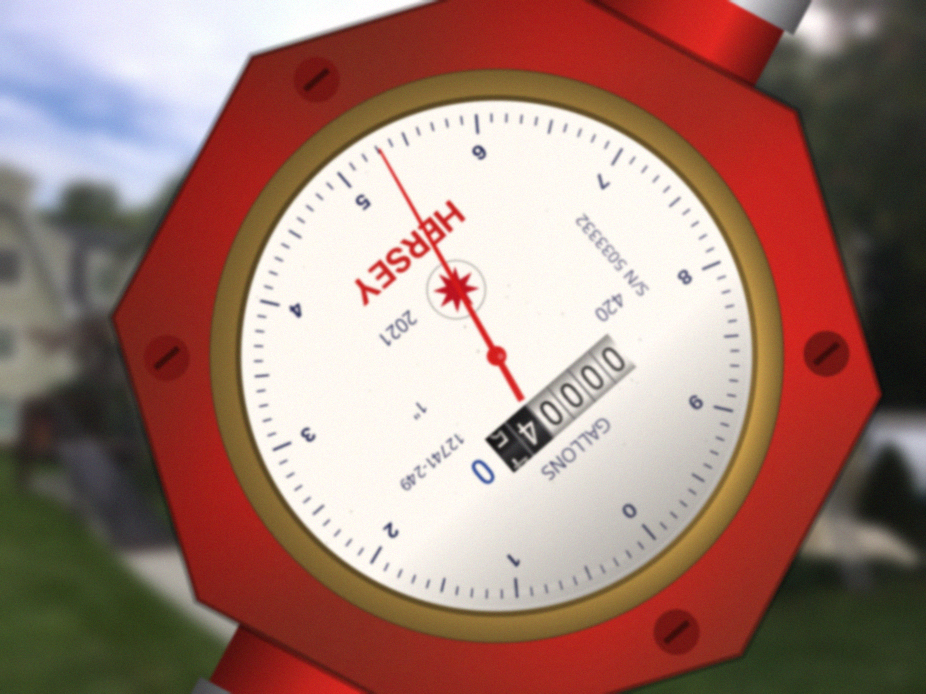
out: 445.3 gal
